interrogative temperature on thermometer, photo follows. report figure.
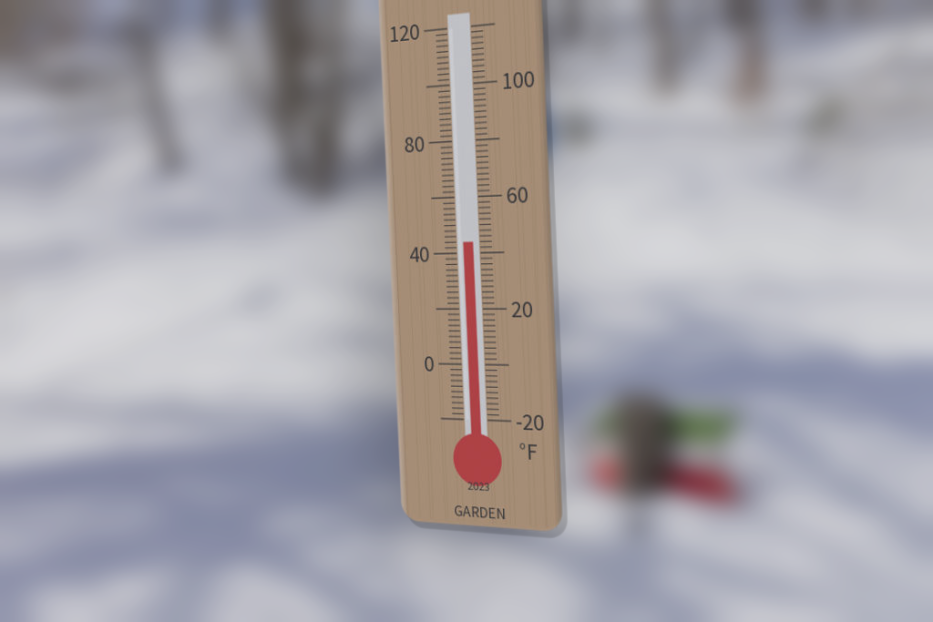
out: 44 °F
